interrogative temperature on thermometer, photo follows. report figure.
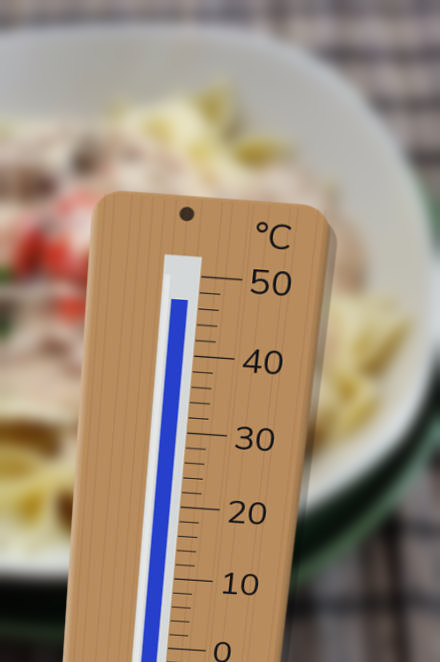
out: 47 °C
